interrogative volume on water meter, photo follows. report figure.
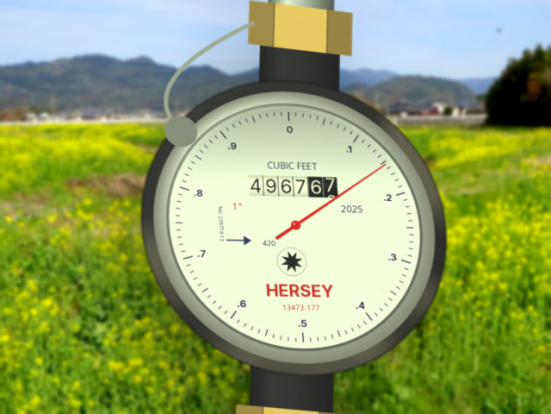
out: 496767.15 ft³
